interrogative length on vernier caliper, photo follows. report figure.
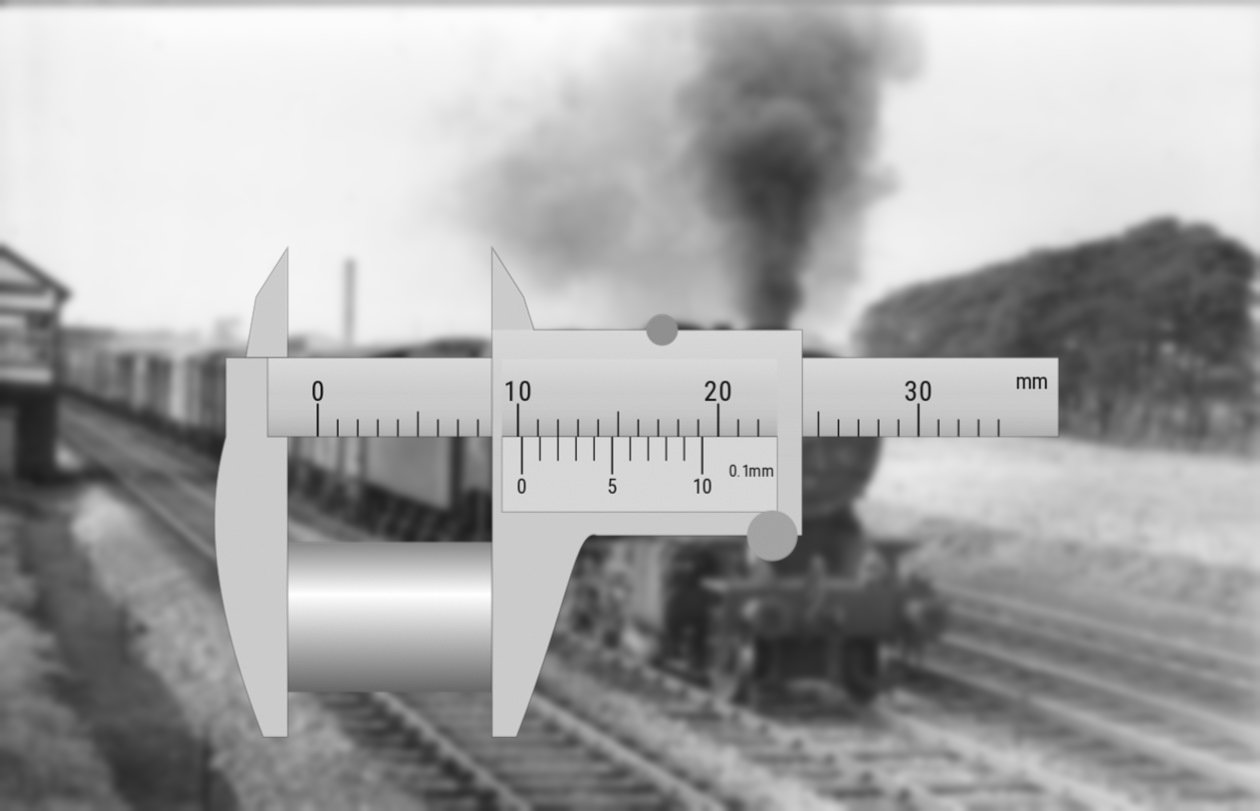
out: 10.2 mm
